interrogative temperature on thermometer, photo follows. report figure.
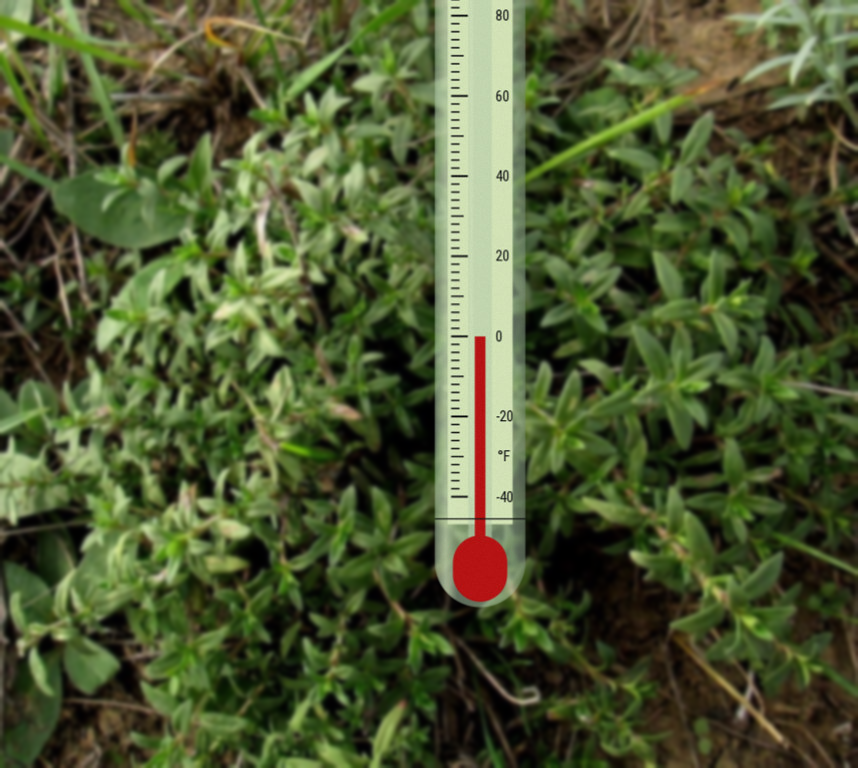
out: 0 °F
